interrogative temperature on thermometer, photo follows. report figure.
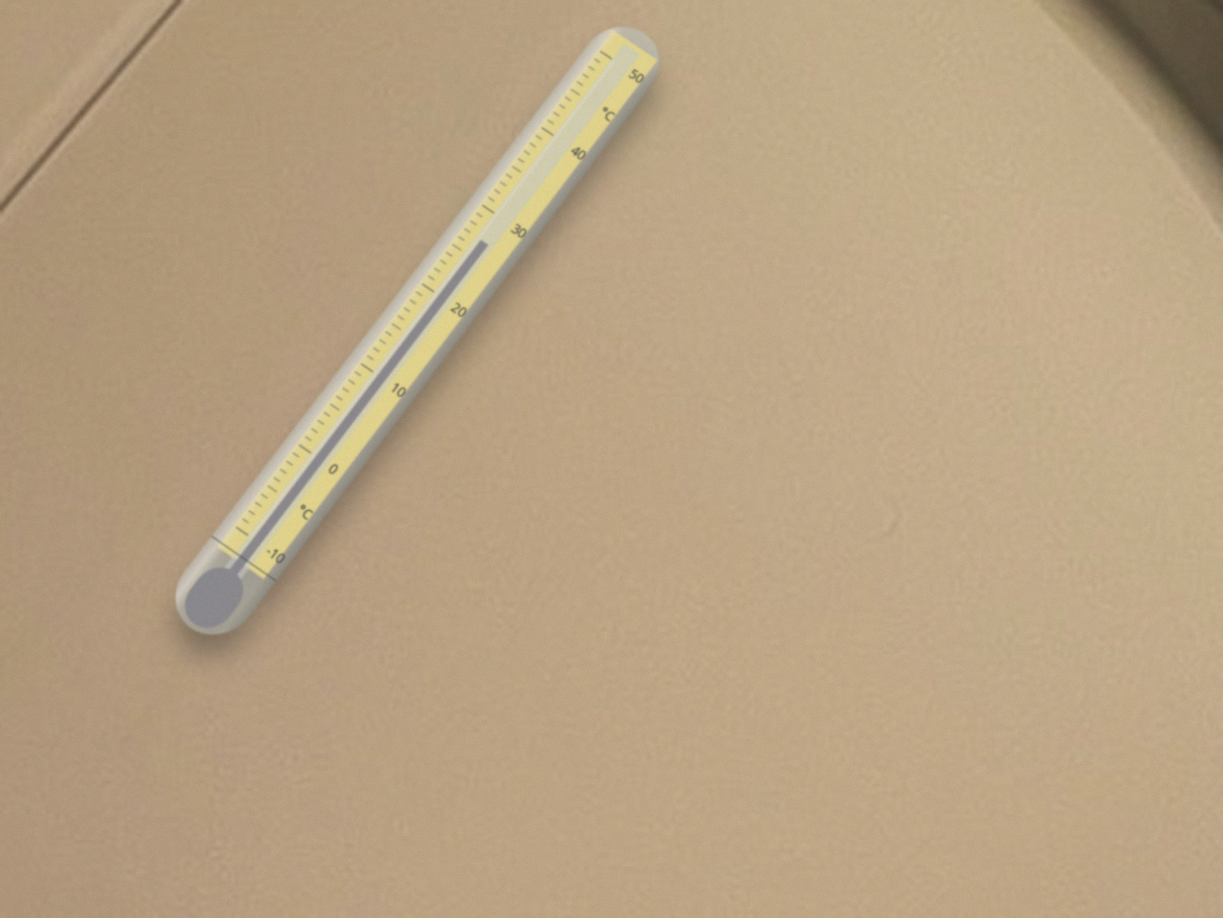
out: 27 °C
